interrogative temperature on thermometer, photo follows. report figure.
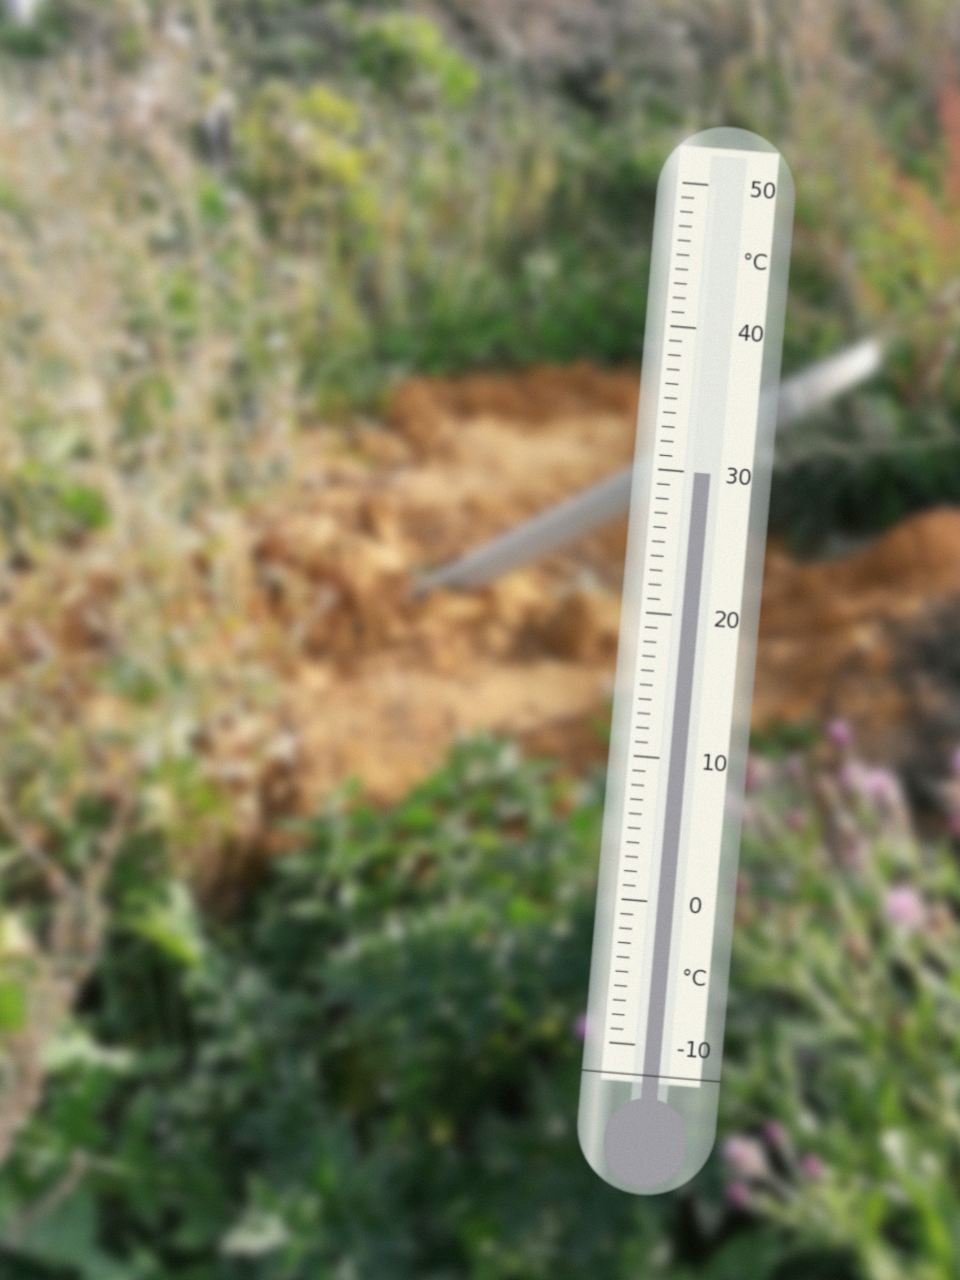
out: 30 °C
